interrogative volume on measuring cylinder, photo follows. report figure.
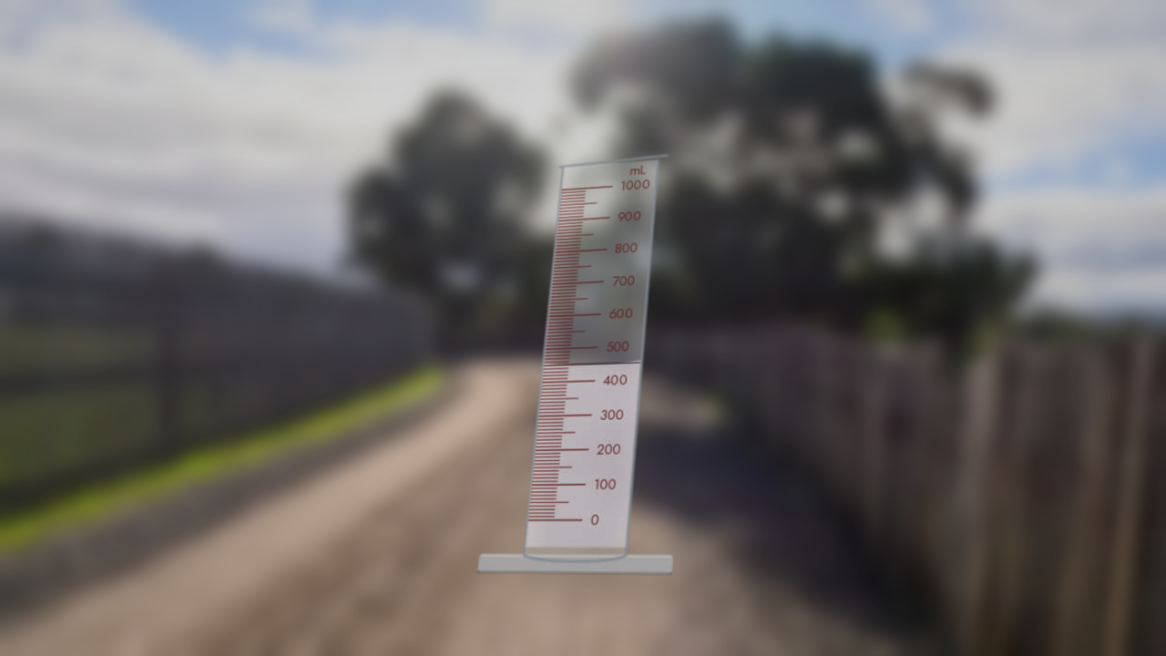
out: 450 mL
